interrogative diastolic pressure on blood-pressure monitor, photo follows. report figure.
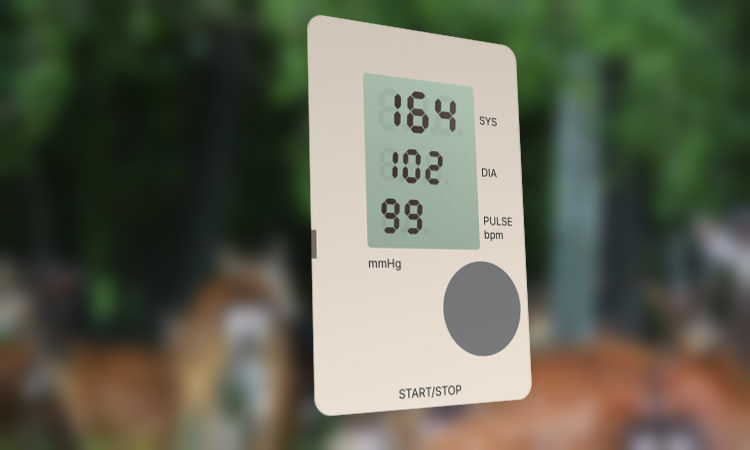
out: 102 mmHg
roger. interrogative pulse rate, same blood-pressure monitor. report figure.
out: 99 bpm
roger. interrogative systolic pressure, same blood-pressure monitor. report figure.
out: 164 mmHg
